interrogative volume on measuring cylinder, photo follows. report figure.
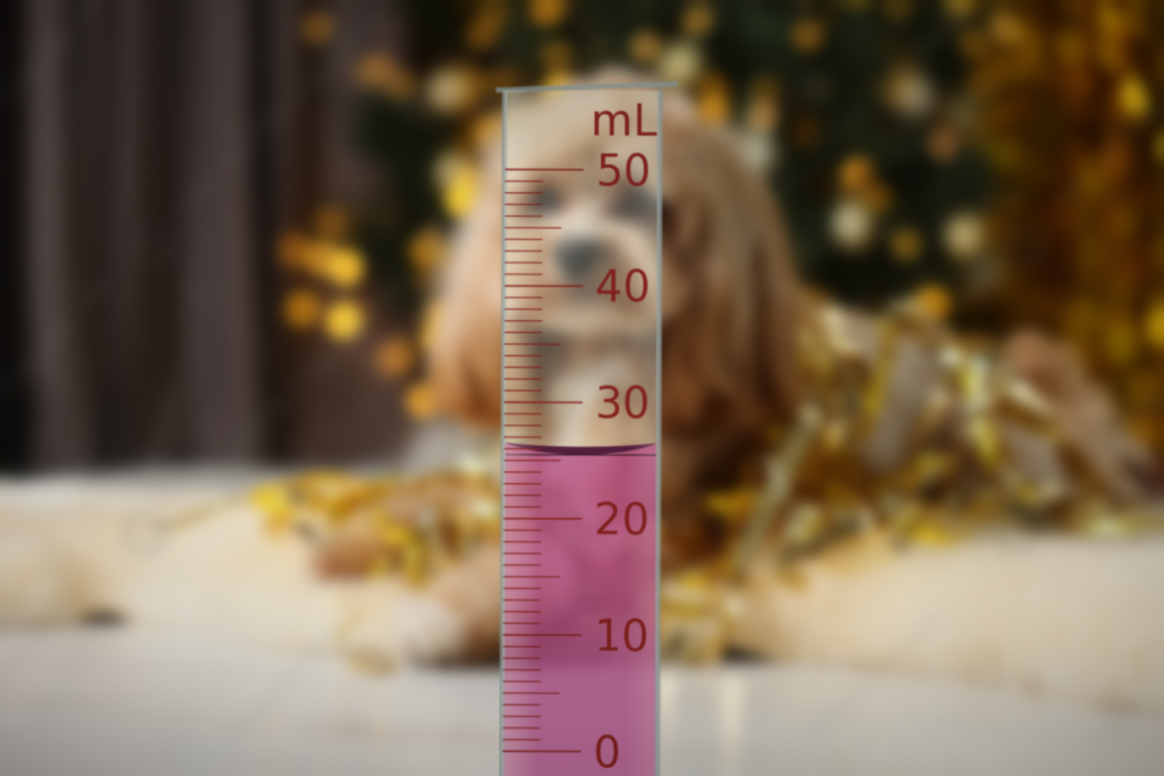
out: 25.5 mL
